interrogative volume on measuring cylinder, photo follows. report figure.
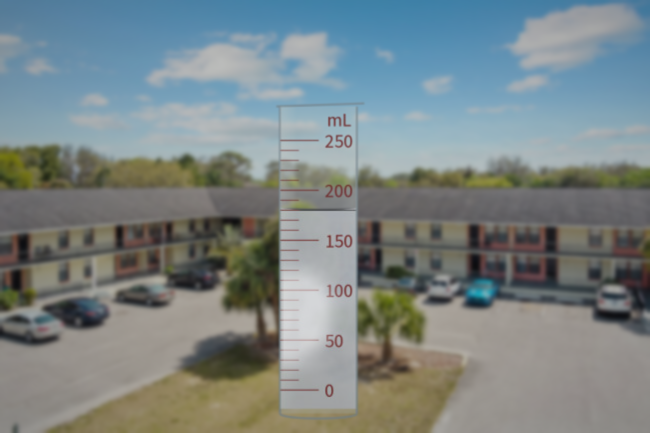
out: 180 mL
